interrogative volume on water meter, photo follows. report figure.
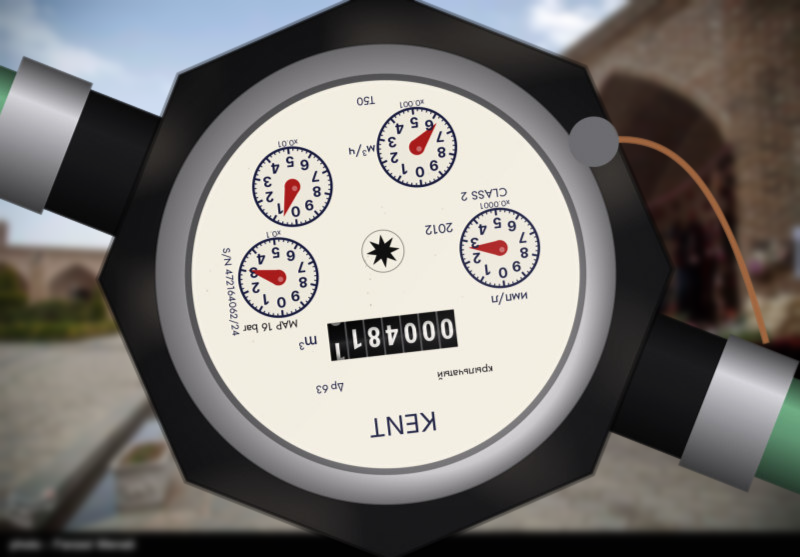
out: 4811.3062 m³
